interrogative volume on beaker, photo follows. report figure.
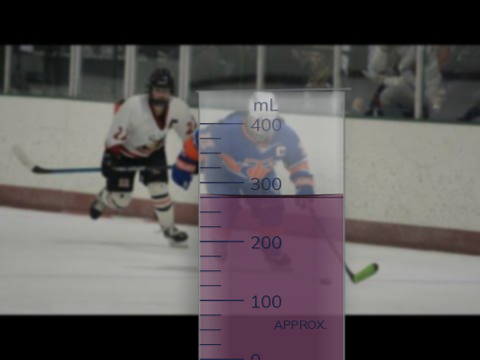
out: 275 mL
